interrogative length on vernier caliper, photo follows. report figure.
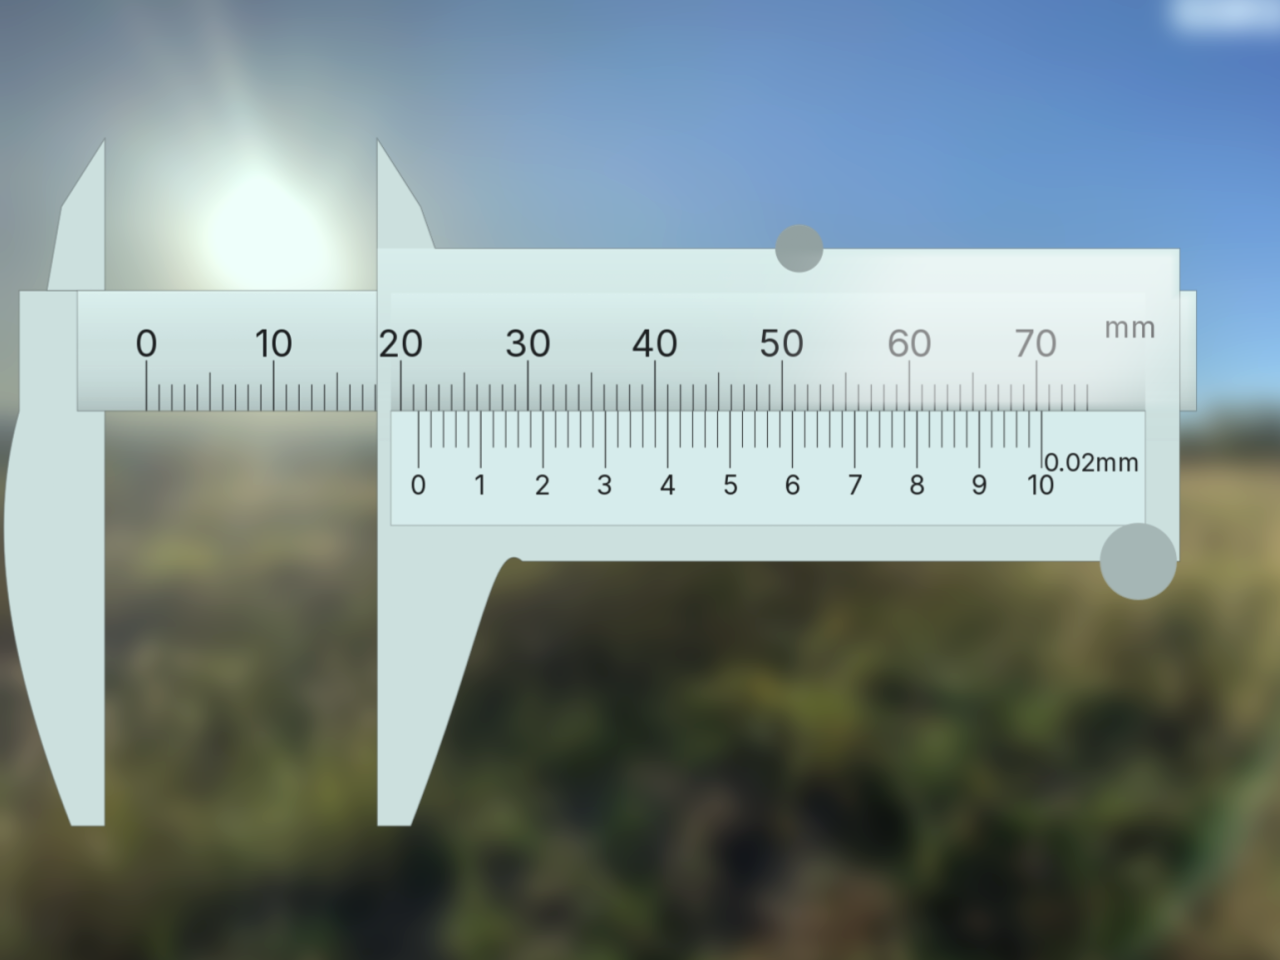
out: 21.4 mm
